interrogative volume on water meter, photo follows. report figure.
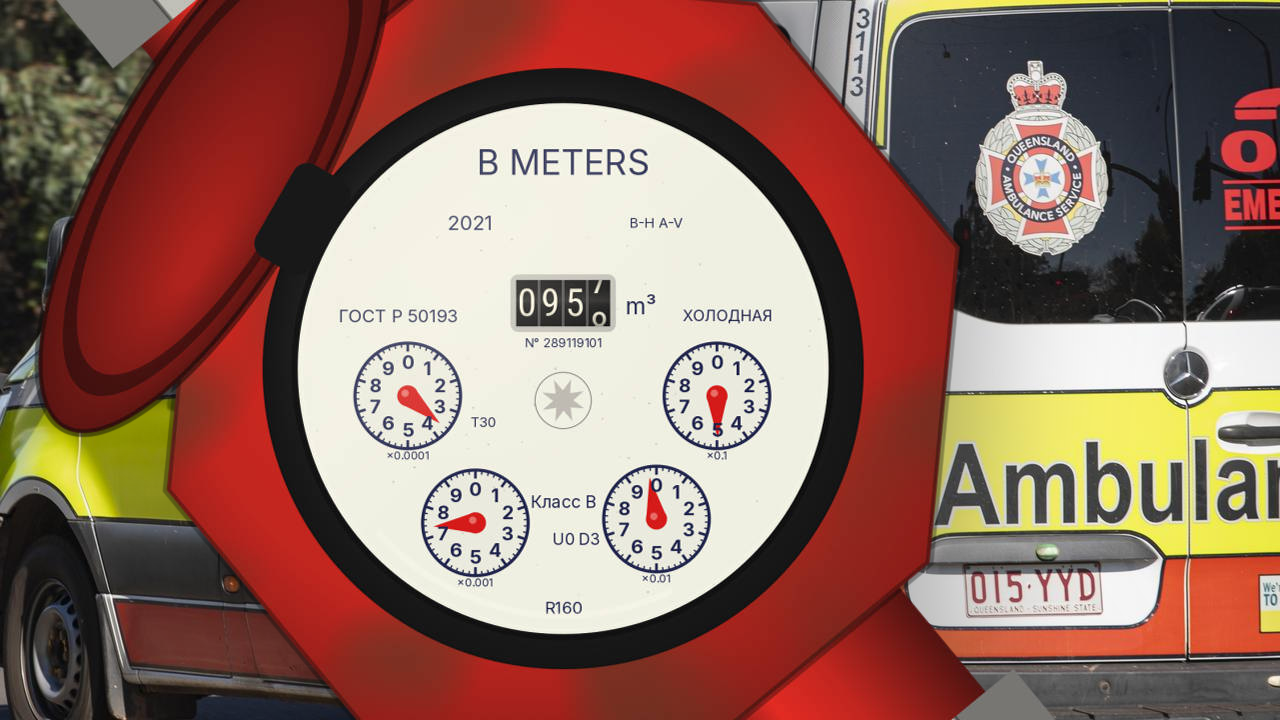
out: 957.4973 m³
